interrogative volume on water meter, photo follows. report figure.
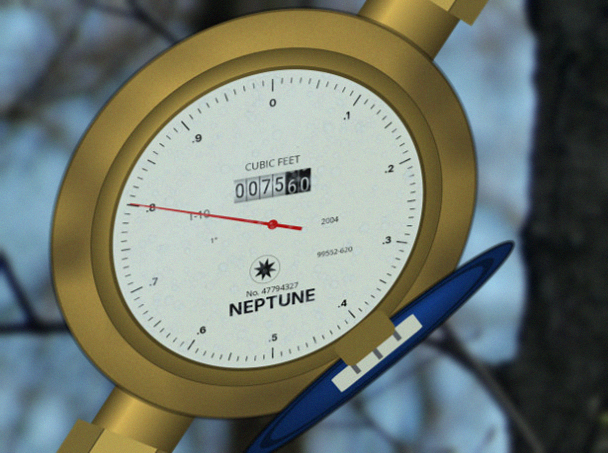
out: 7559.80 ft³
